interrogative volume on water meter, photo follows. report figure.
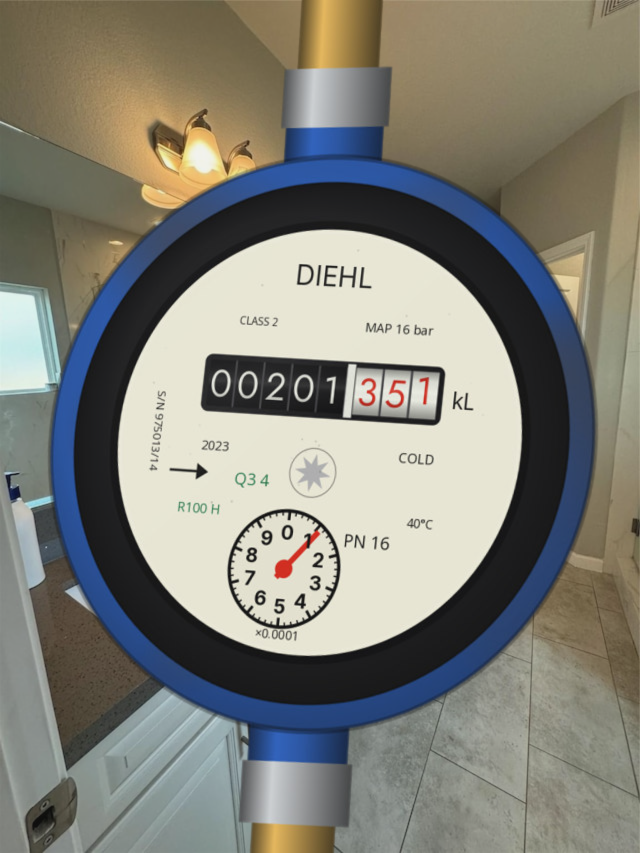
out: 201.3511 kL
